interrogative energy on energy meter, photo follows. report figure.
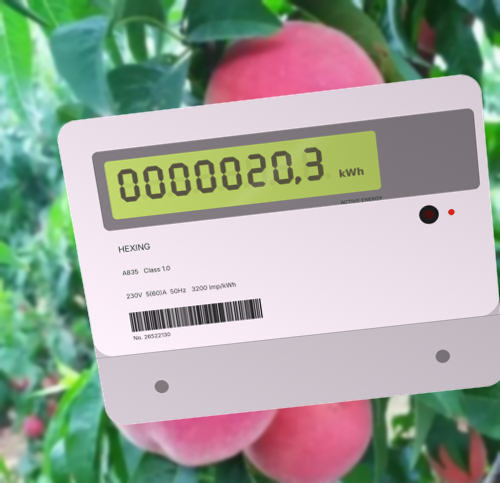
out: 20.3 kWh
